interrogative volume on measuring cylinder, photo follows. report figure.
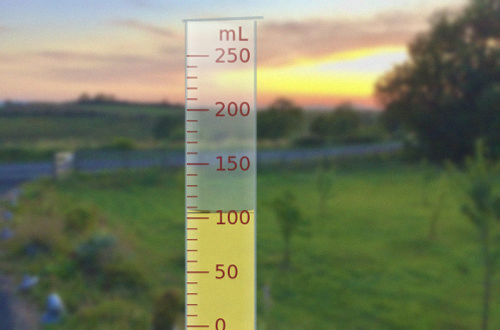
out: 105 mL
